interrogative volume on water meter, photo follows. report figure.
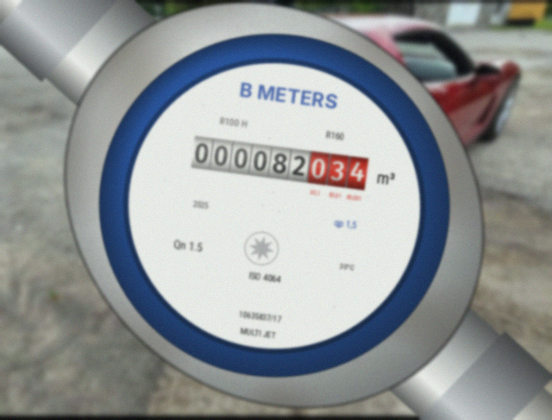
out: 82.034 m³
